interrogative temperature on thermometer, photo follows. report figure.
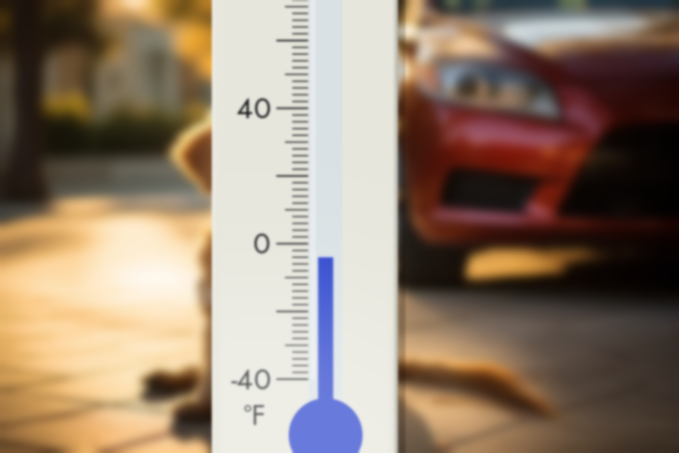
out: -4 °F
